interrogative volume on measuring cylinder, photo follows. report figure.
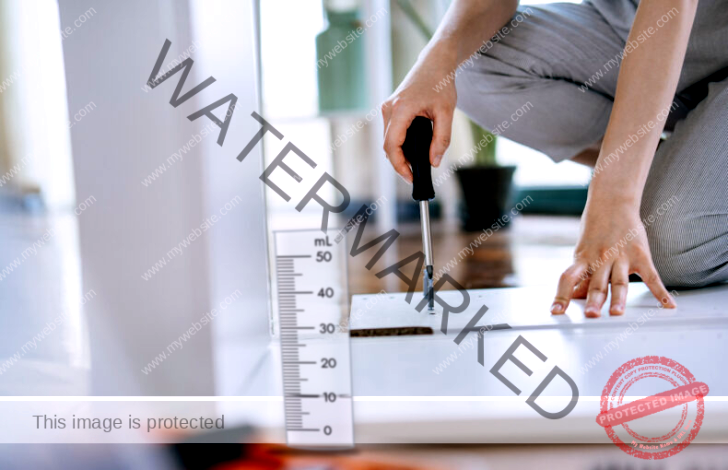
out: 10 mL
